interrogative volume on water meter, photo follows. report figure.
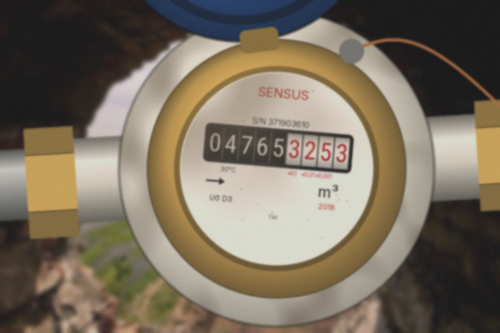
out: 4765.3253 m³
